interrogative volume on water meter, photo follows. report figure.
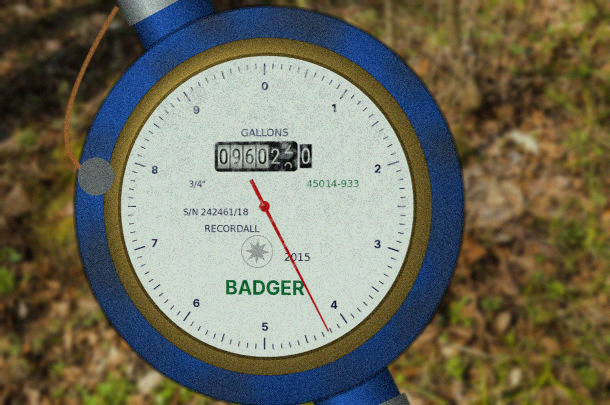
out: 960224.2 gal
